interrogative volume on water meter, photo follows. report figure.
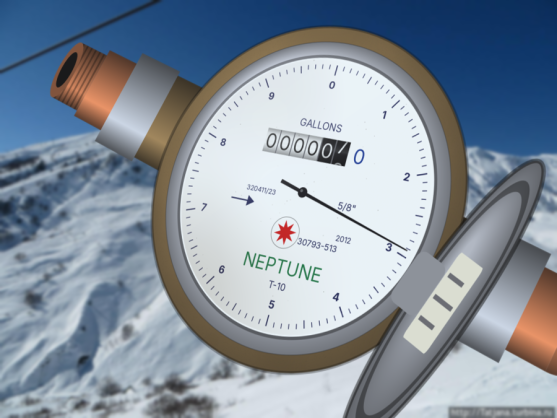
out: 72.9 gal
